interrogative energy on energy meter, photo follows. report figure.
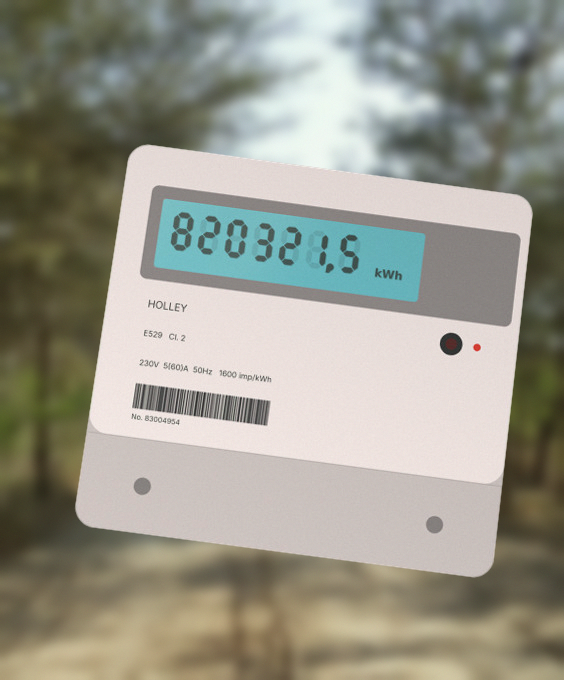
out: 820321.5 kWh
